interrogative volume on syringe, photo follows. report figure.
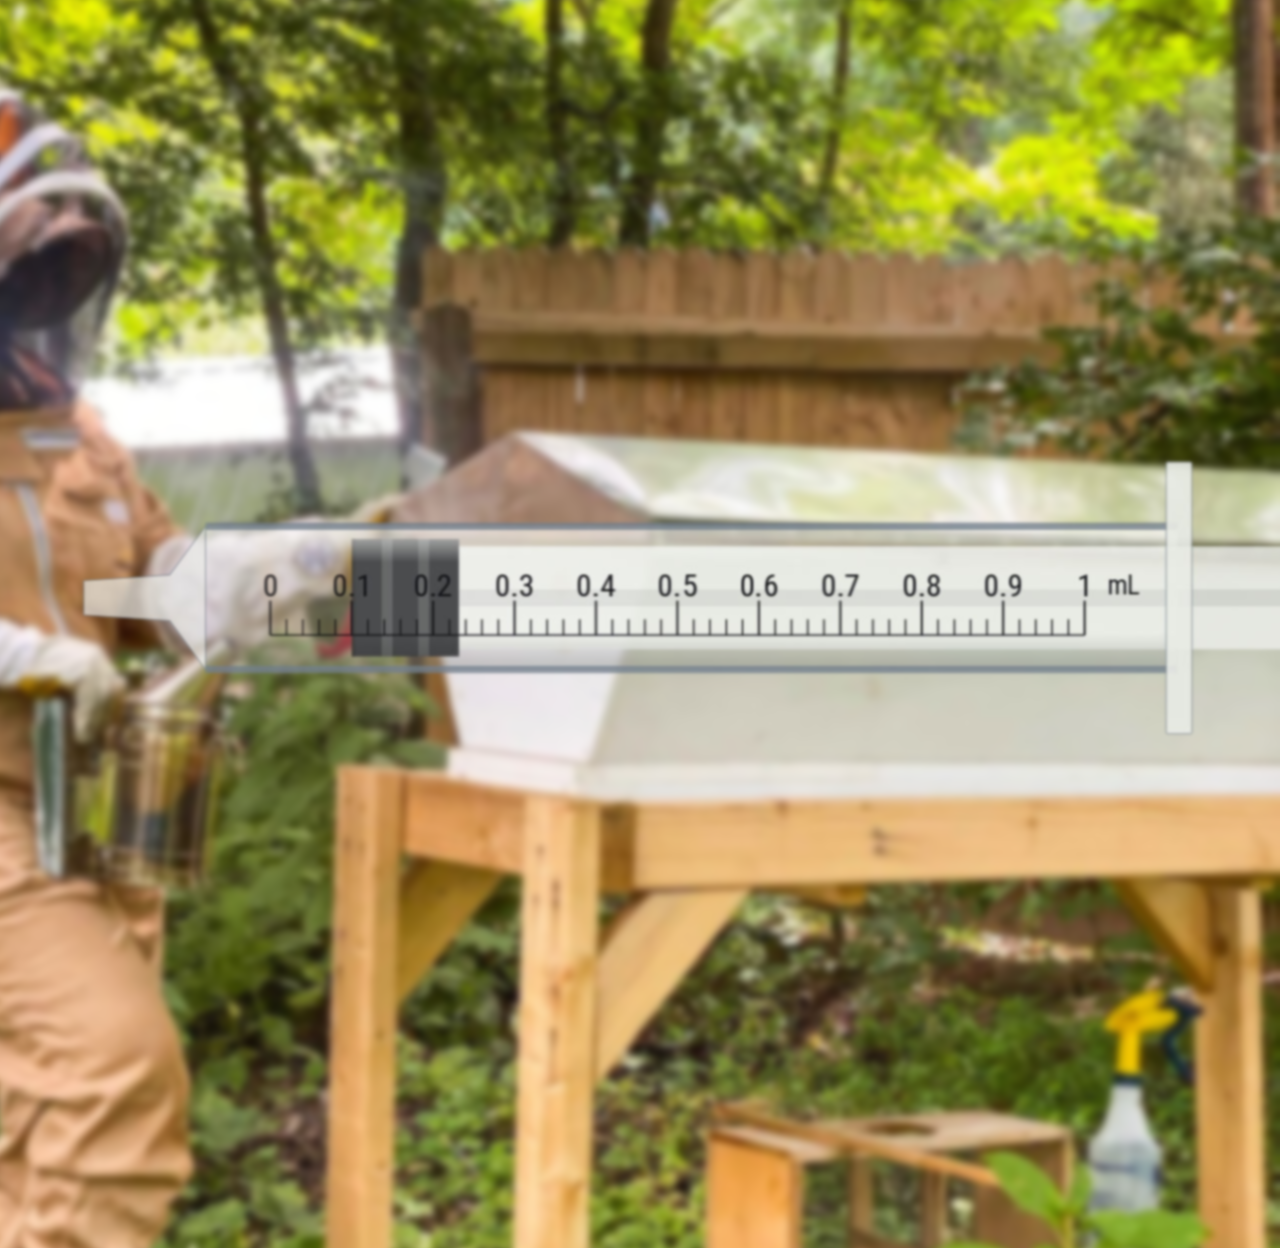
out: 0.1 mL
